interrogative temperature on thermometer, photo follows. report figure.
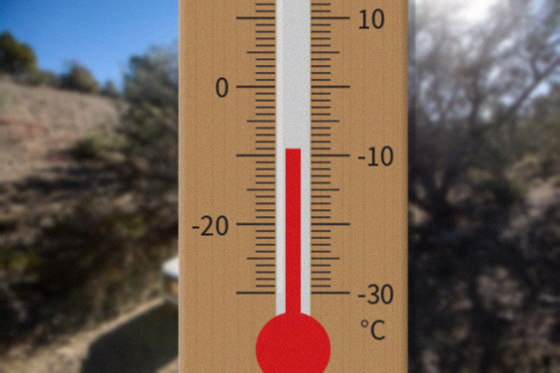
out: -9 °C
